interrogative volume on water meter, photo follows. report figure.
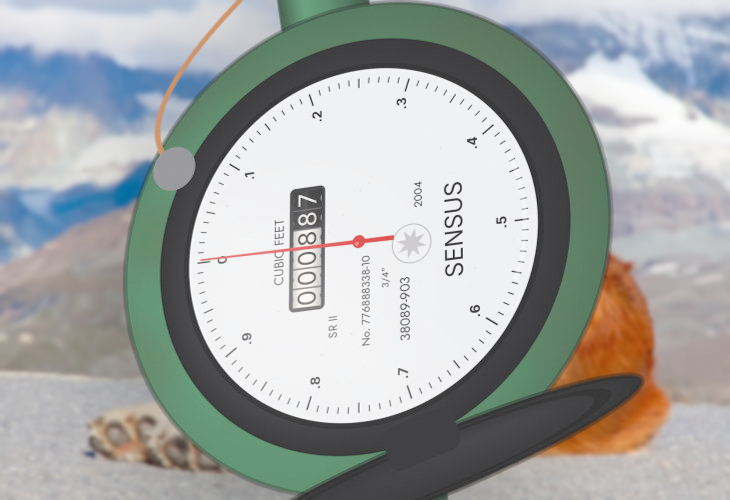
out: 887.00 ft³
